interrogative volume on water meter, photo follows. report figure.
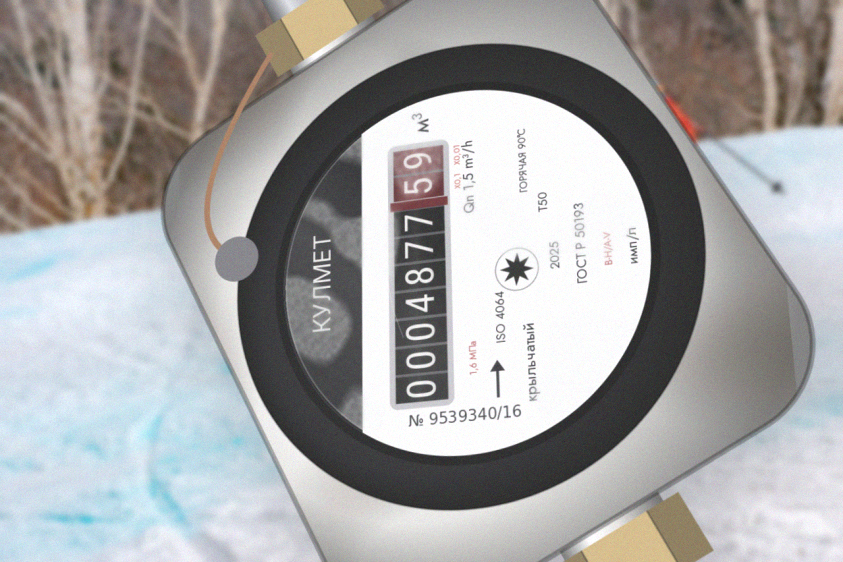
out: 4877.59 m³
